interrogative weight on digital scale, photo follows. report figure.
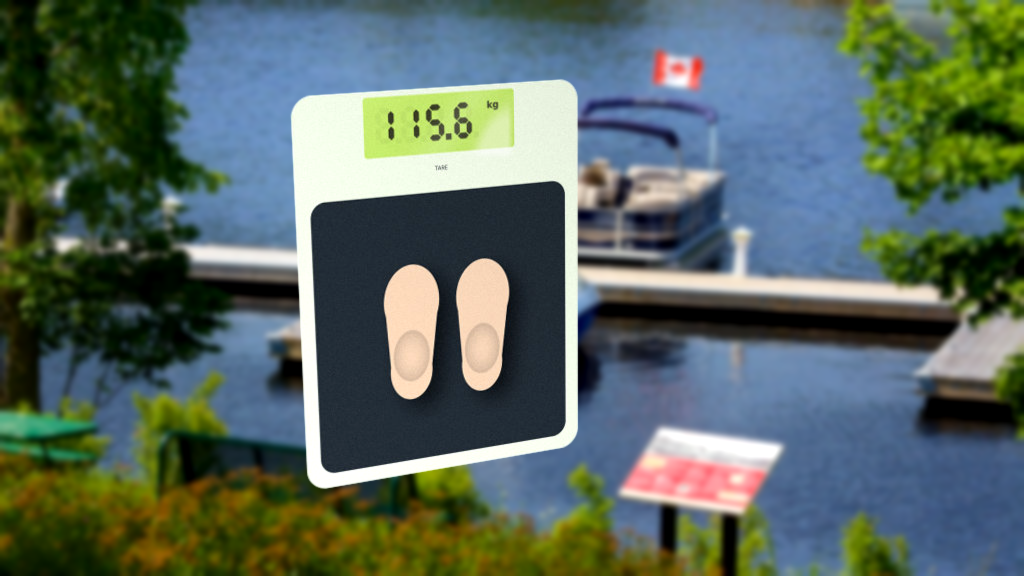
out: 115.6 kg
